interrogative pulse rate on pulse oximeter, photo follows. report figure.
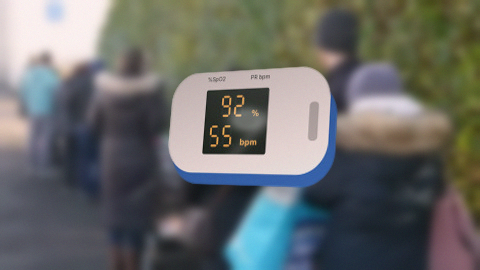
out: 55 bpm
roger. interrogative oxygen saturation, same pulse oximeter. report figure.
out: 92 %
